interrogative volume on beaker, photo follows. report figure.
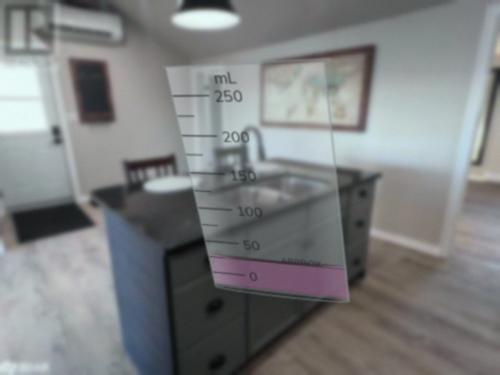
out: 25 mL
